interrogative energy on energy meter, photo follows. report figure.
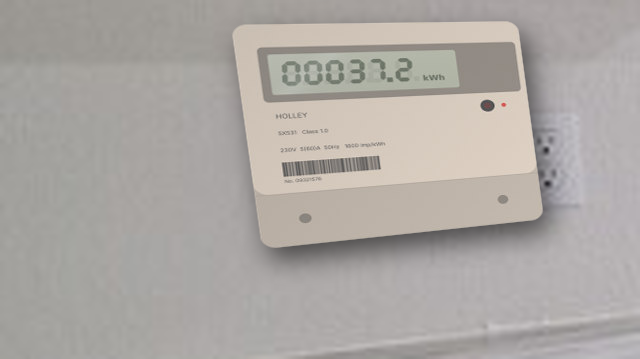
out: 37.2 kWh
